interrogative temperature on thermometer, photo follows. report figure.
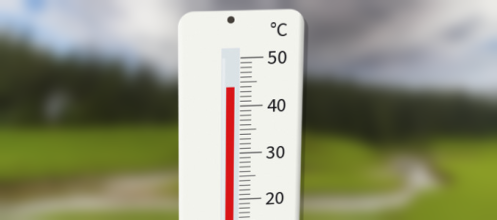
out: 44 °C
